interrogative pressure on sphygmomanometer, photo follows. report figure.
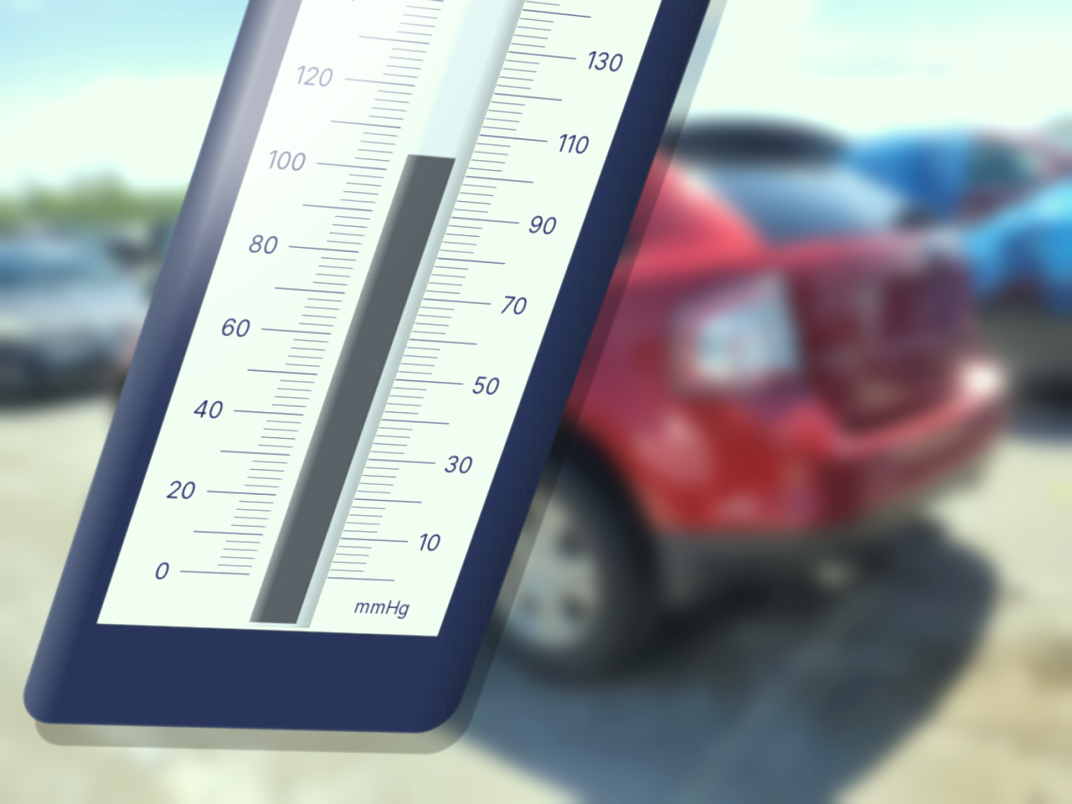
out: 104 mmHg
